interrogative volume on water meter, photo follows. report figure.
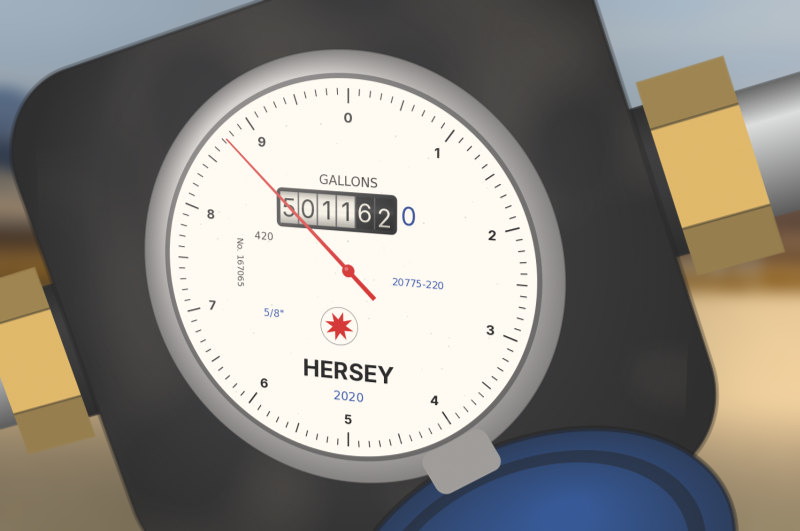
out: 5011618.7 gal
